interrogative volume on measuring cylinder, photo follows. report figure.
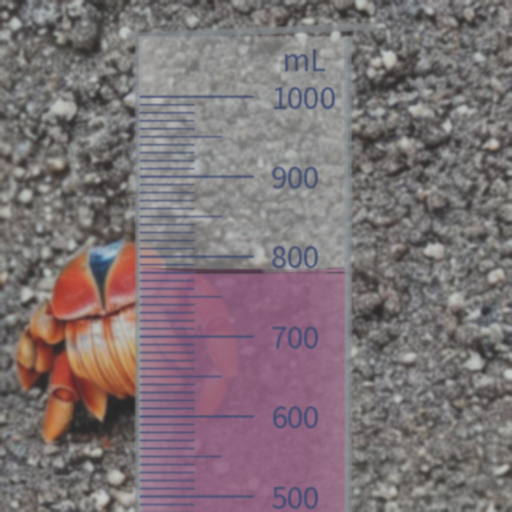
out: 780 mL
